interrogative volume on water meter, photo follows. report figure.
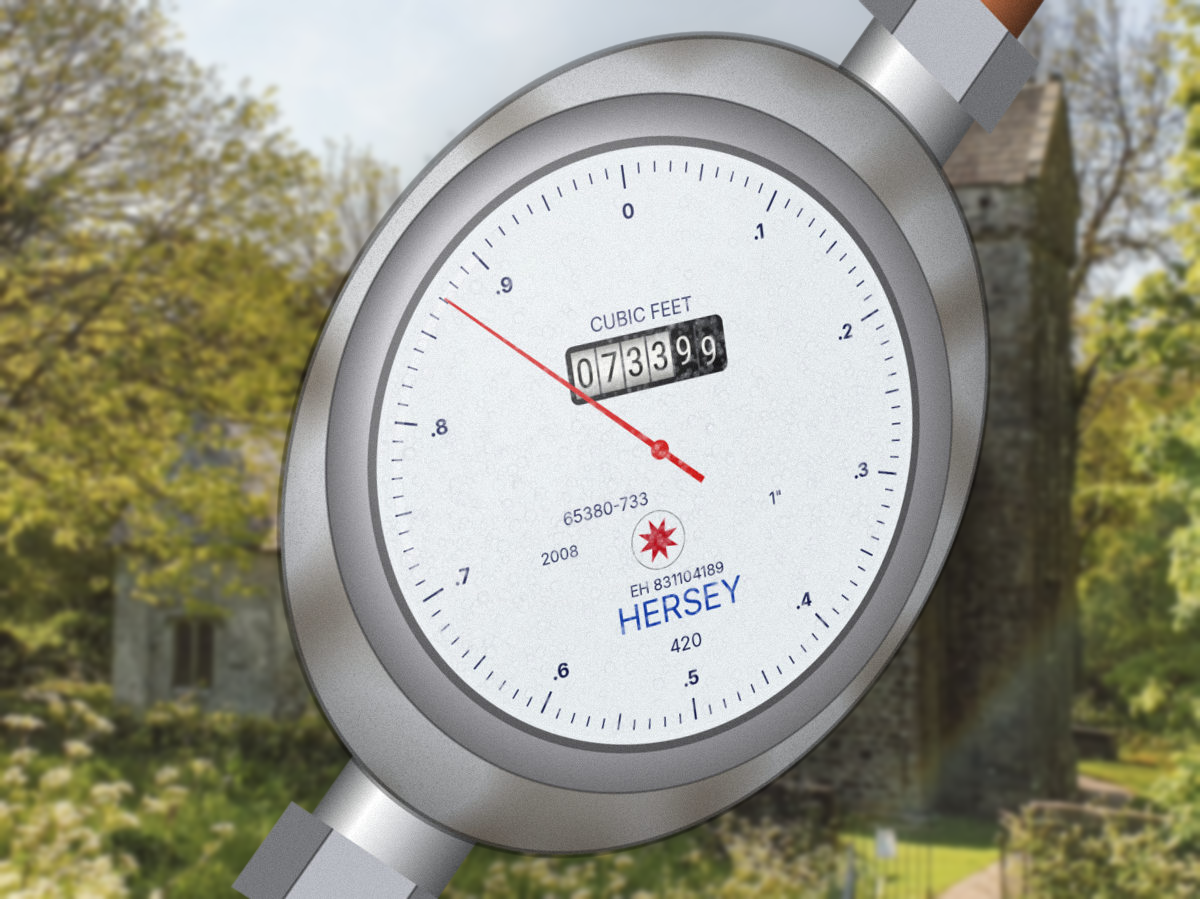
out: 73398.87 ft³
